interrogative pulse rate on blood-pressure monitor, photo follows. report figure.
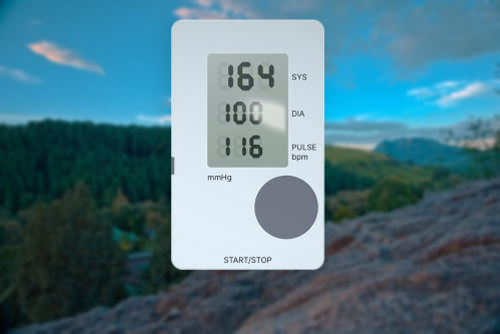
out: 116 bpm
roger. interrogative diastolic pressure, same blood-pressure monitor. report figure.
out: 100 mmHg
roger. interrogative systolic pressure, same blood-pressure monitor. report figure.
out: 164 mmHg
